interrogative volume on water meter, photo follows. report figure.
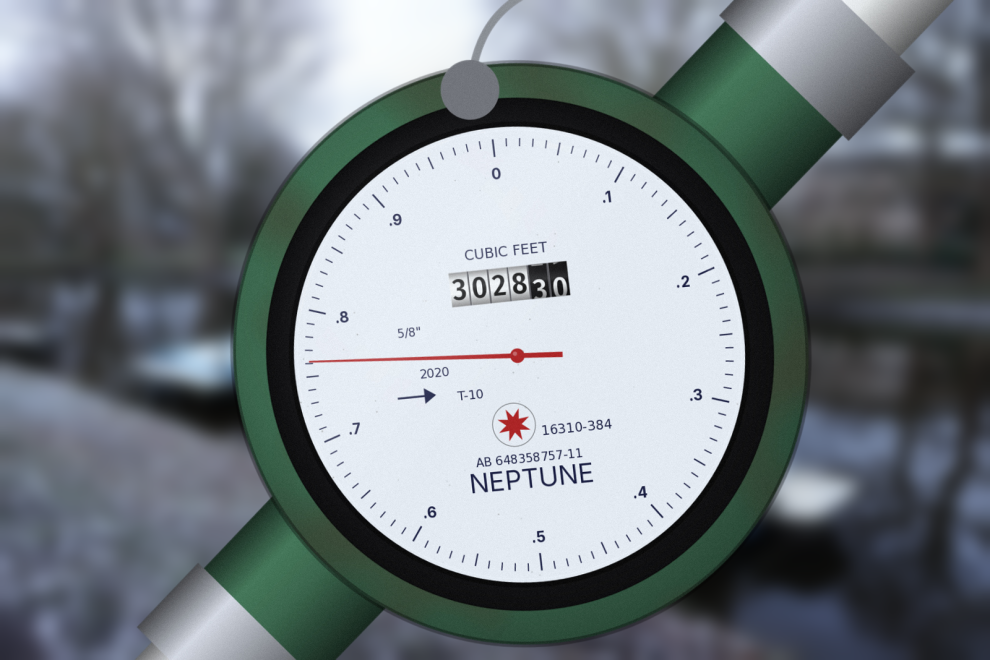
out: 302829.76 ft³
